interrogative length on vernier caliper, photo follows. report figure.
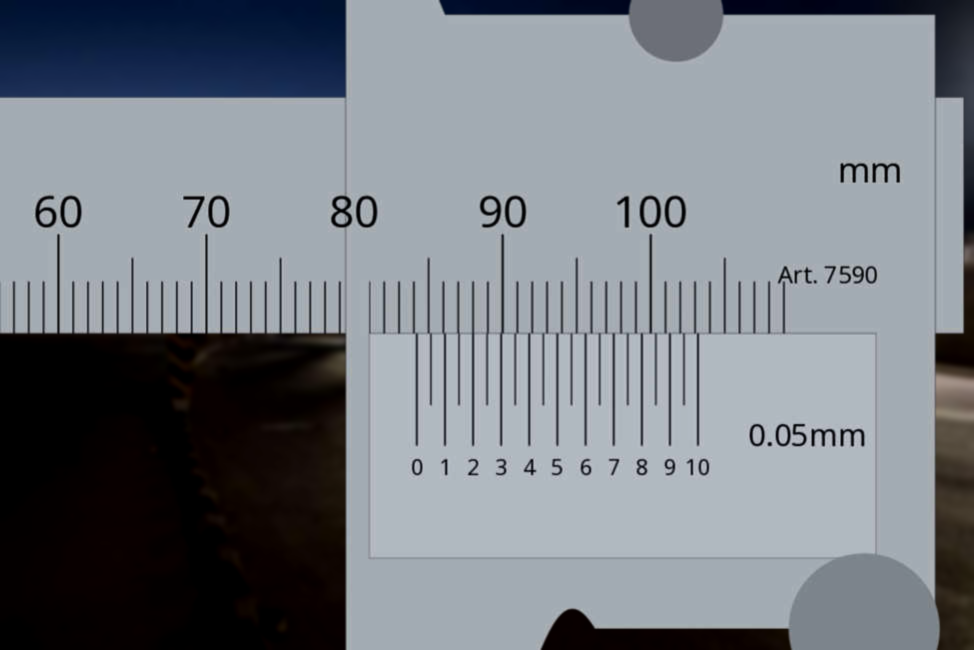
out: 84.2 mm
